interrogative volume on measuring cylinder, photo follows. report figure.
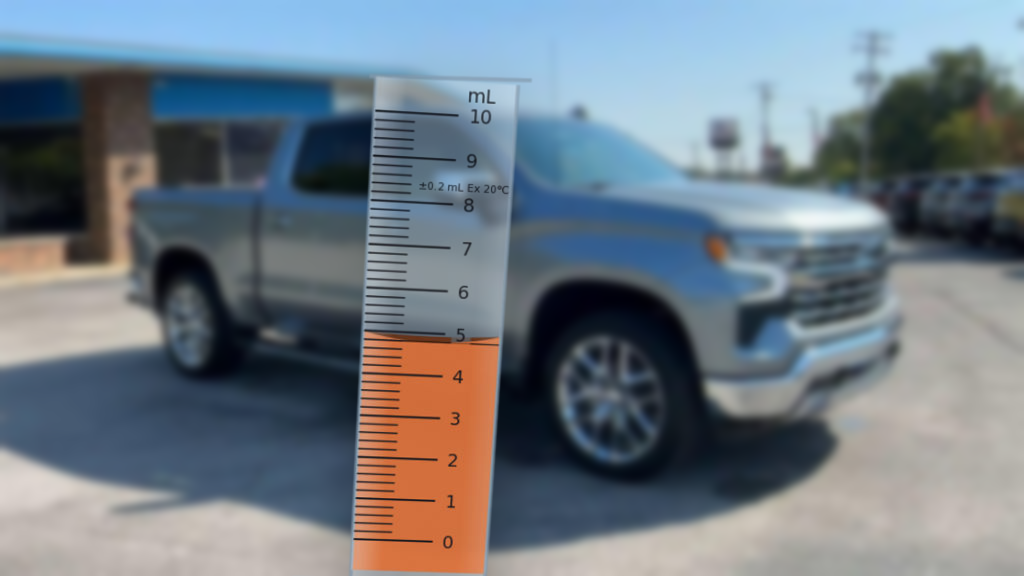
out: 4.8 mL
